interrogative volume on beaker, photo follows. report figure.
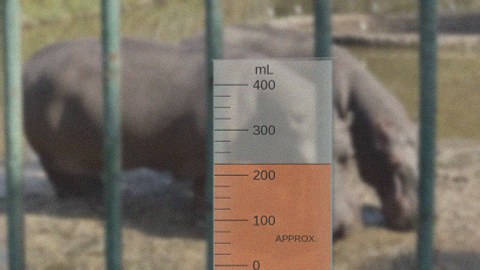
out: 225 mL
